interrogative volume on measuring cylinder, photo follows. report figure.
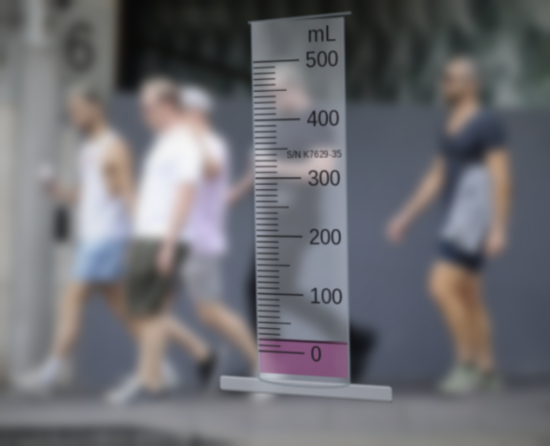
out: 20 mL
